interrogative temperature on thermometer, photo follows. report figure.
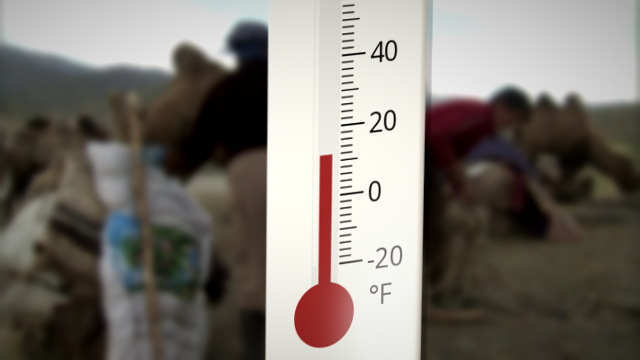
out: 12 °F
